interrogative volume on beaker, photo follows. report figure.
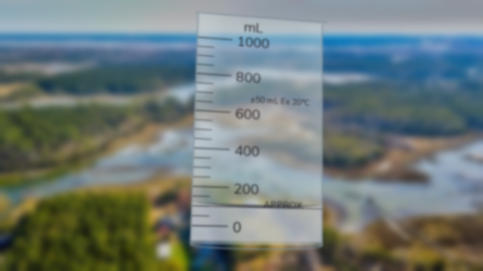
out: 100 mL
